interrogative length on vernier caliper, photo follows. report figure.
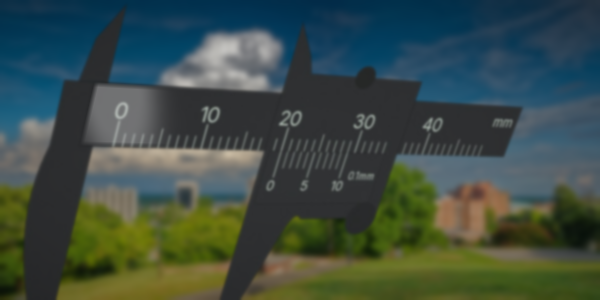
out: 20.0 mm
